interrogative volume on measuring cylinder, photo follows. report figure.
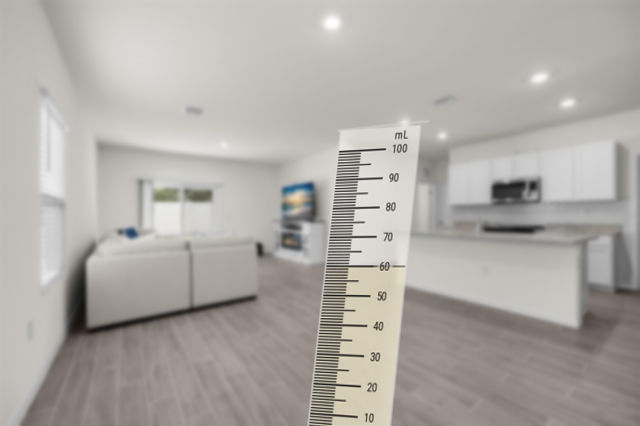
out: 60 mL
